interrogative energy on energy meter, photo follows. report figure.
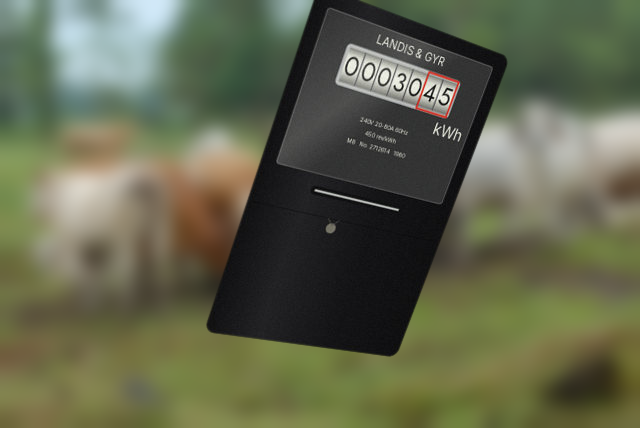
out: 30.45 kWh
